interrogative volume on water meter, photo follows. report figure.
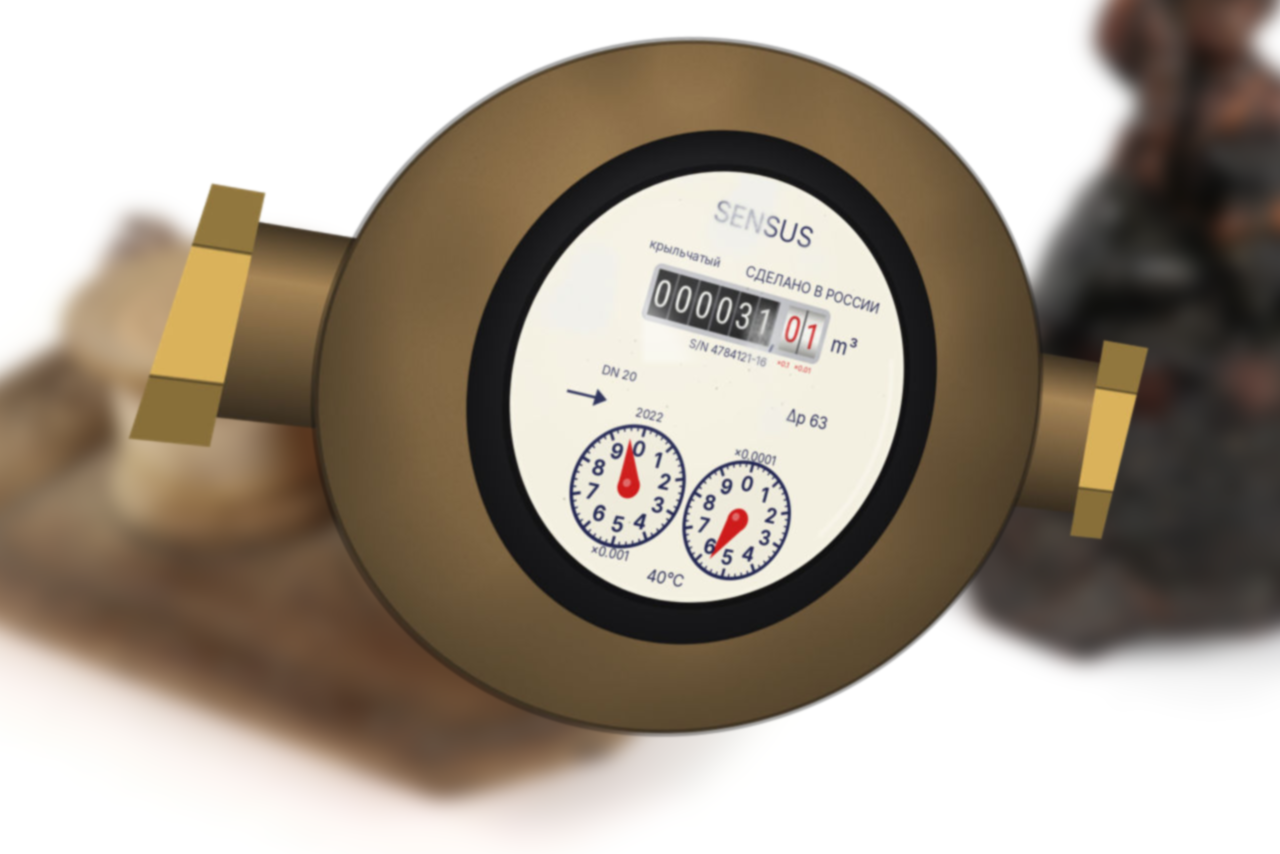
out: 31.0095 m³
